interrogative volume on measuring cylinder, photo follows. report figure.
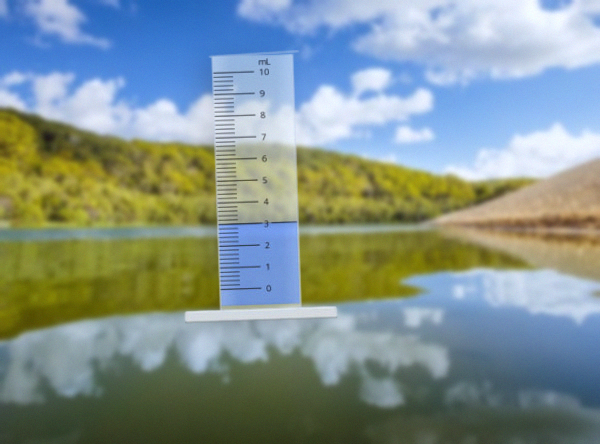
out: 3 mL
